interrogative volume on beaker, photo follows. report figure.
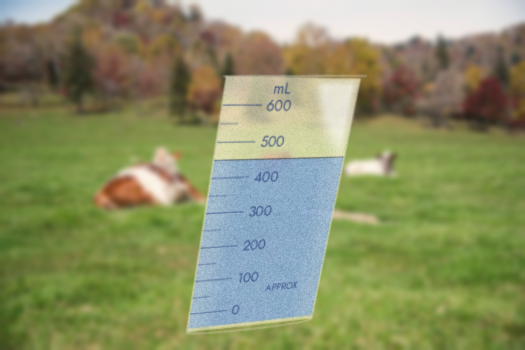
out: 450 mL
